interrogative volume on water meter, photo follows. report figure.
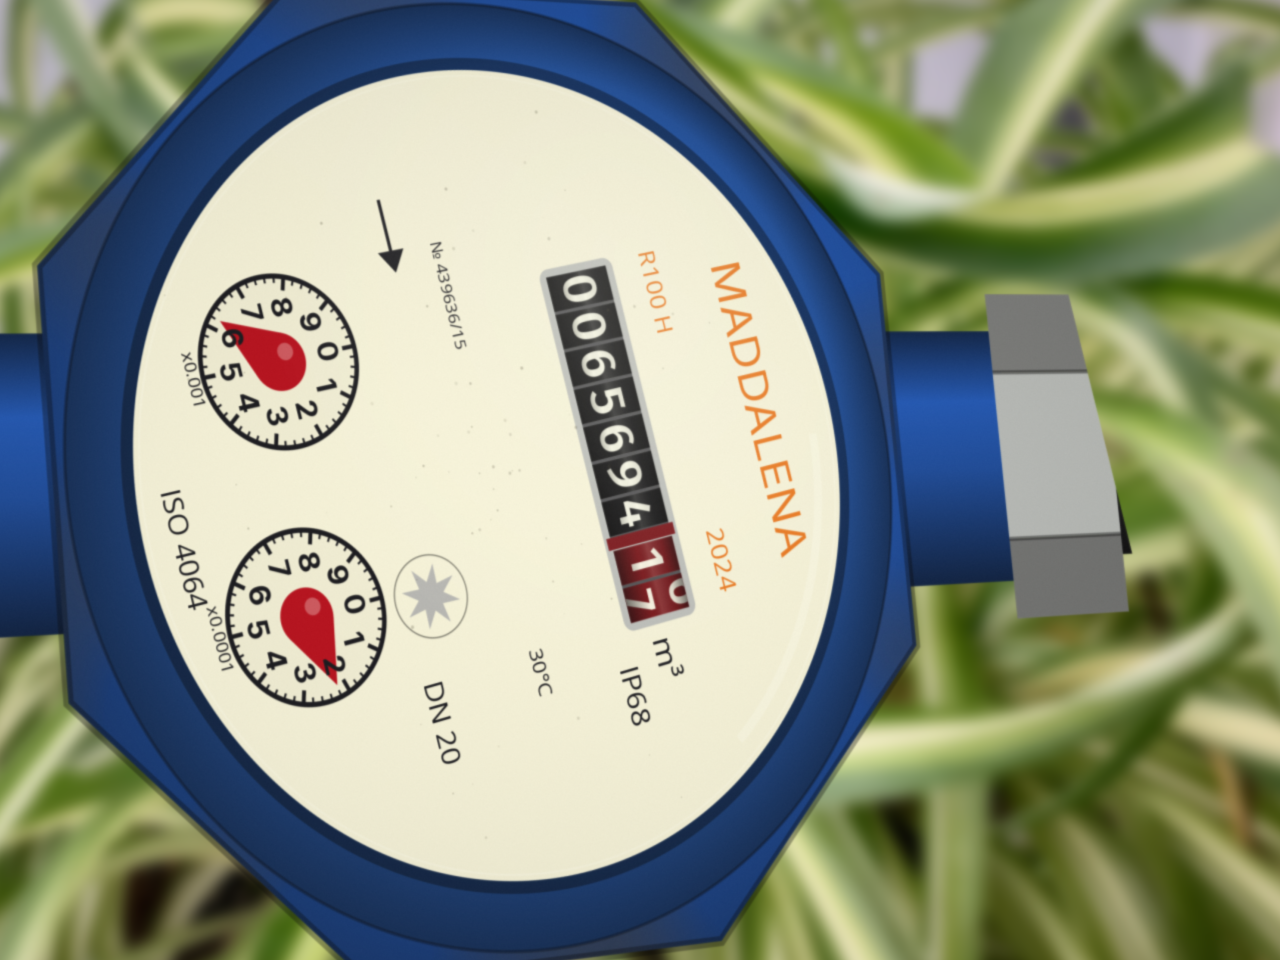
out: 65694.1662 m³
